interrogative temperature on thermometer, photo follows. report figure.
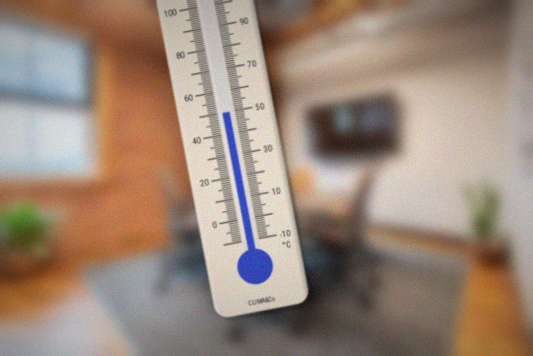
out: 50 °C
